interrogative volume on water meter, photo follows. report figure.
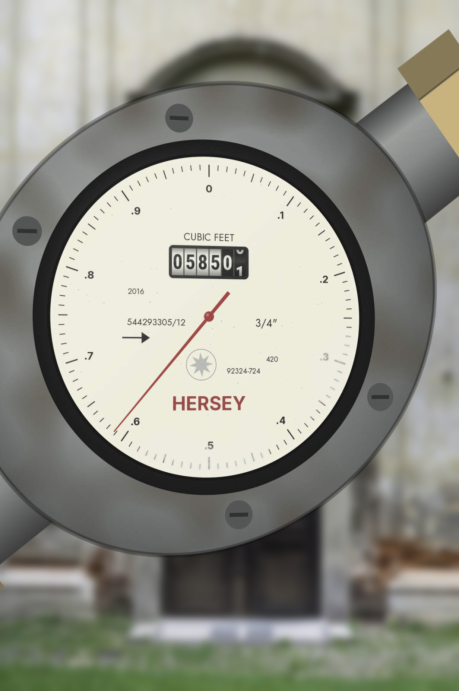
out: 58500.61 ft³
